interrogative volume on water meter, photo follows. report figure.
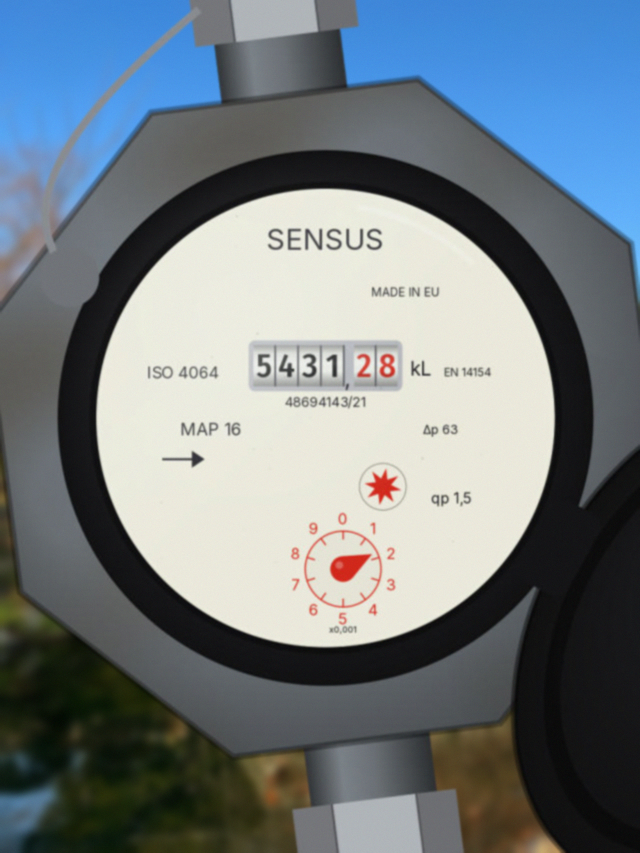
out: 5431.281 kL
